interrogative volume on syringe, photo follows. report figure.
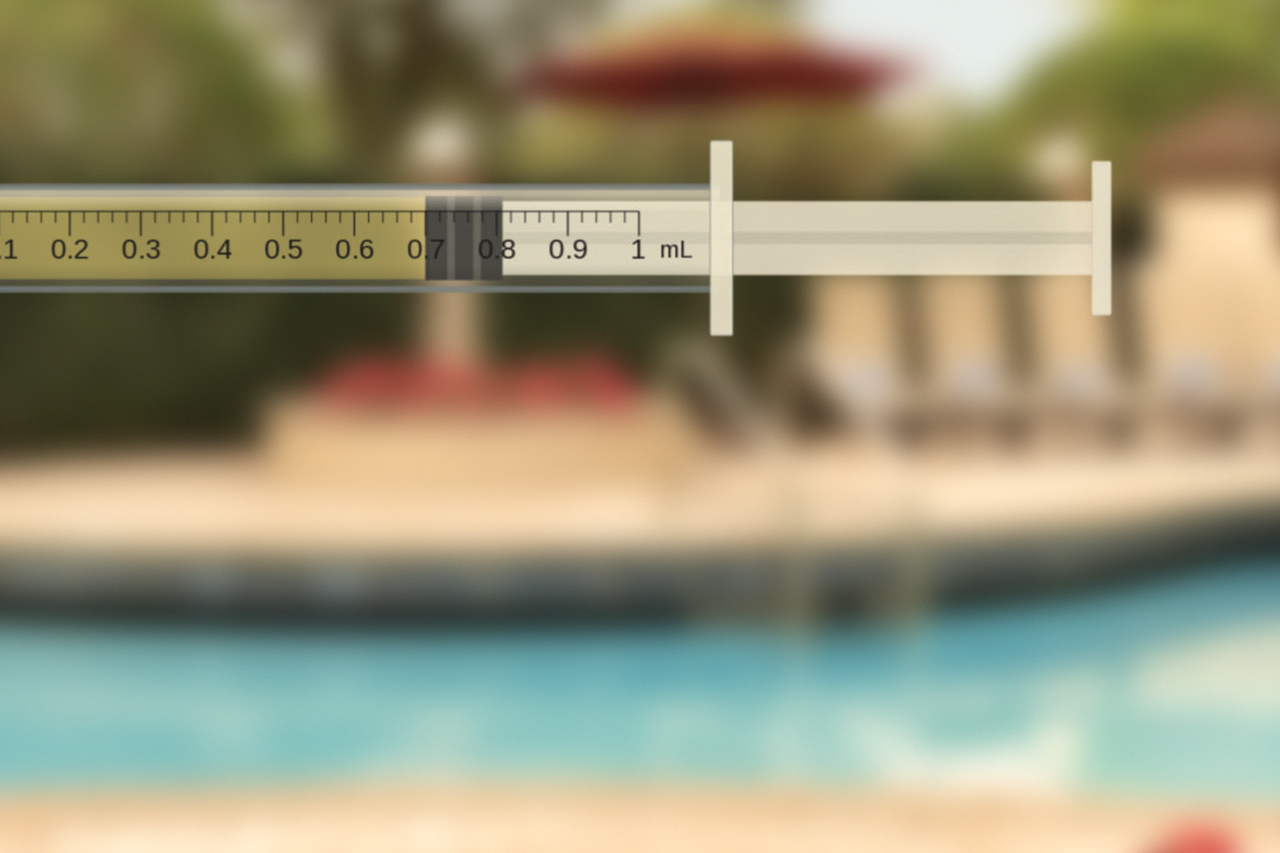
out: 0.7 mL
